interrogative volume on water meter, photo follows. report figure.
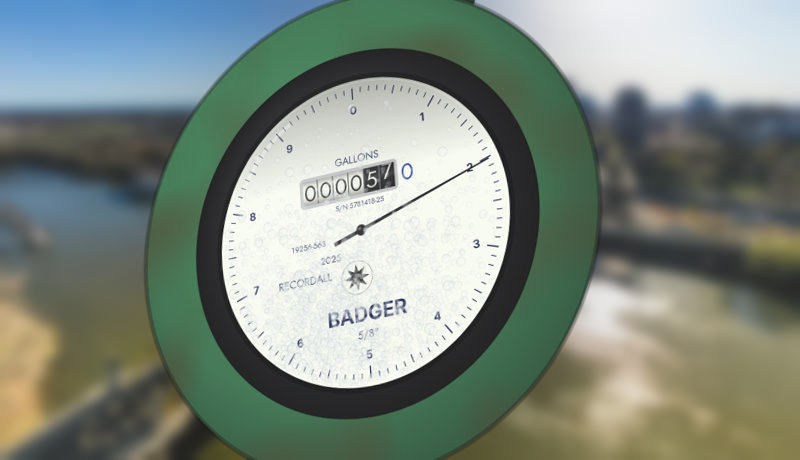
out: 572.0 gal
